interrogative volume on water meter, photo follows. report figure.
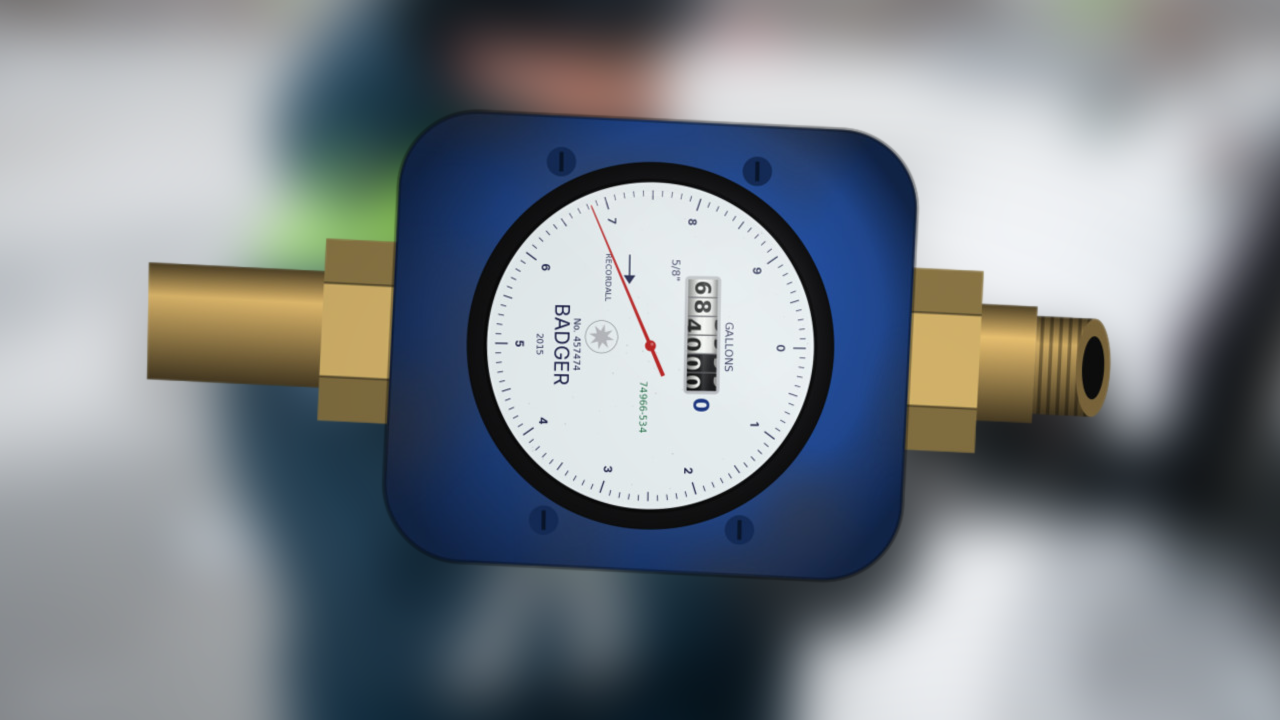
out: 6839996.8 gal
